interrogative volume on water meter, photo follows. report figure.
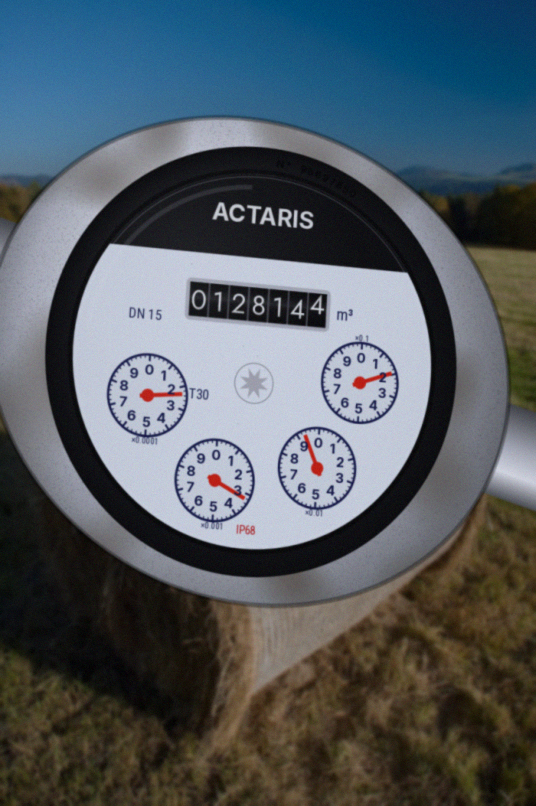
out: 128144.1932 m³
